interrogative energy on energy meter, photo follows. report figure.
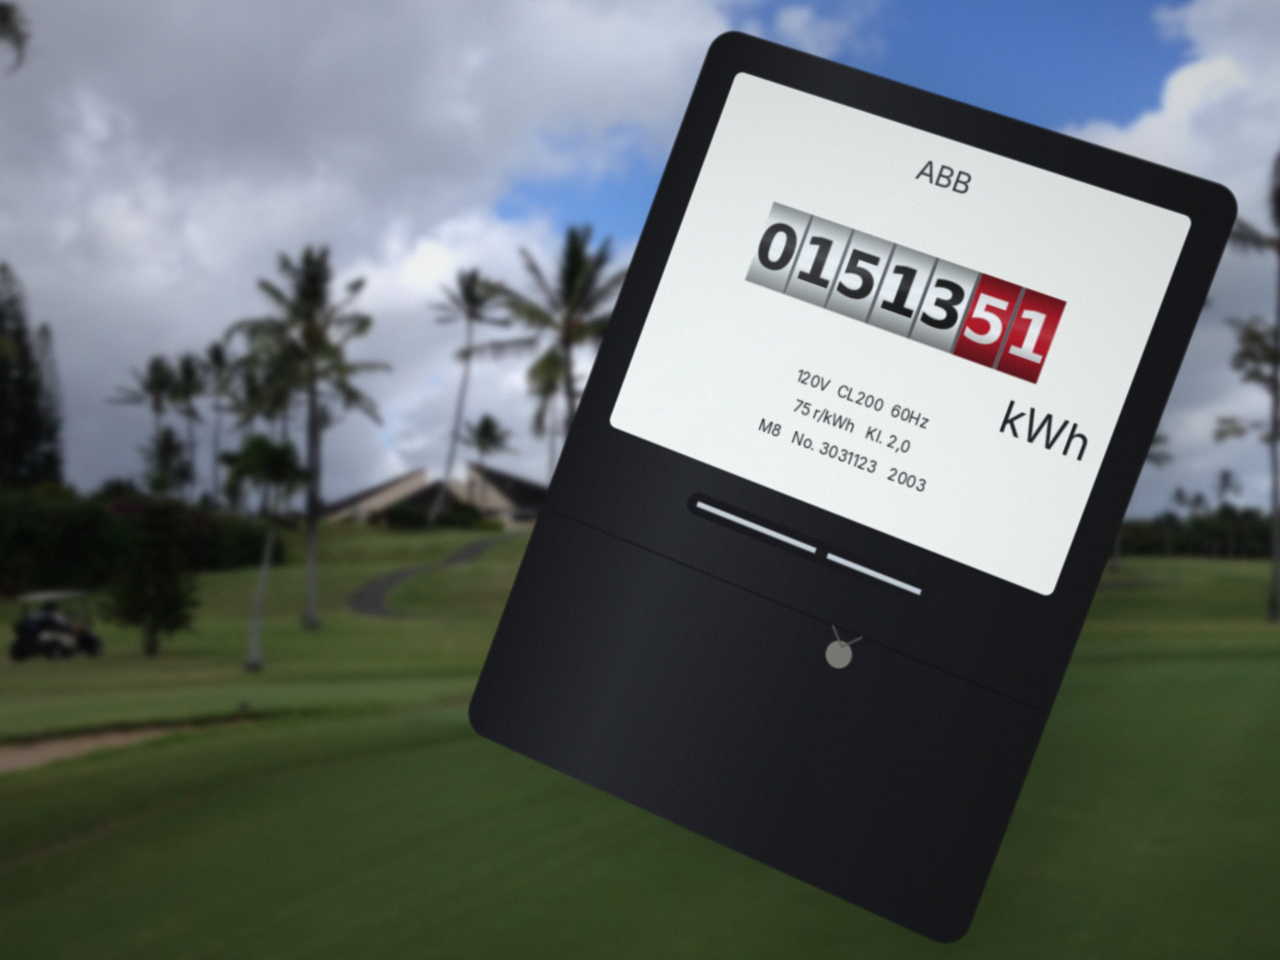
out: 1513.51 kWh
